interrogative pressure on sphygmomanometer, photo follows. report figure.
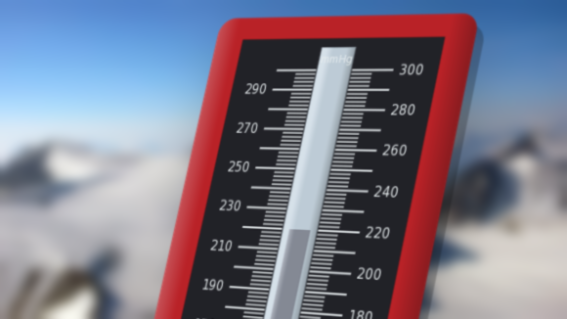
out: 220 mmHg
